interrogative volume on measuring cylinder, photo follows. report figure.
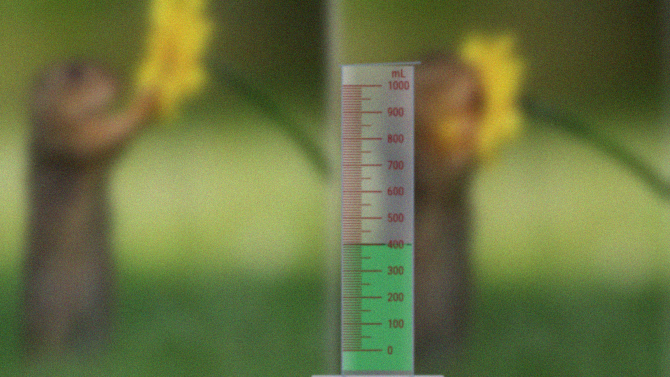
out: 400 mL
